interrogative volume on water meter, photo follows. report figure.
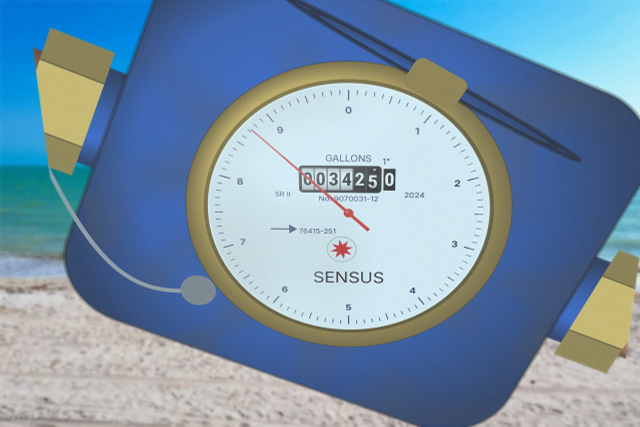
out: 34248.7 gal
